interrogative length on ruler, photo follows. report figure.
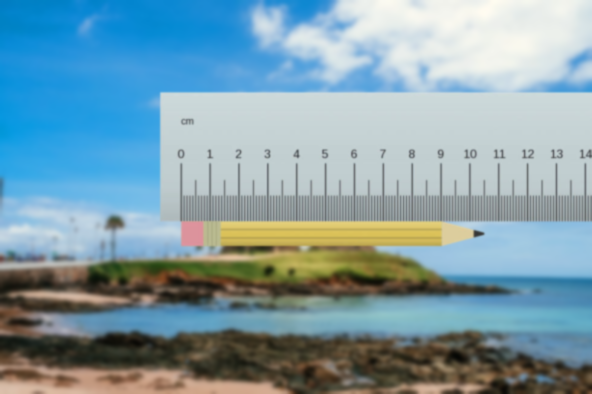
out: 10.5 cm
